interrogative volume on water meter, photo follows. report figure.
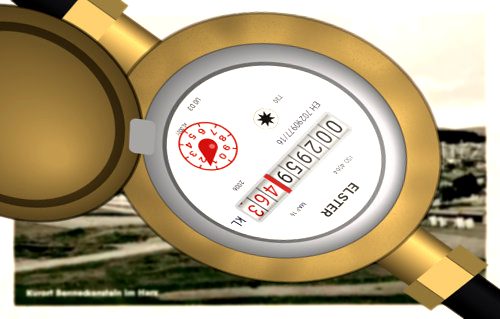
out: 2959.4631 kL
